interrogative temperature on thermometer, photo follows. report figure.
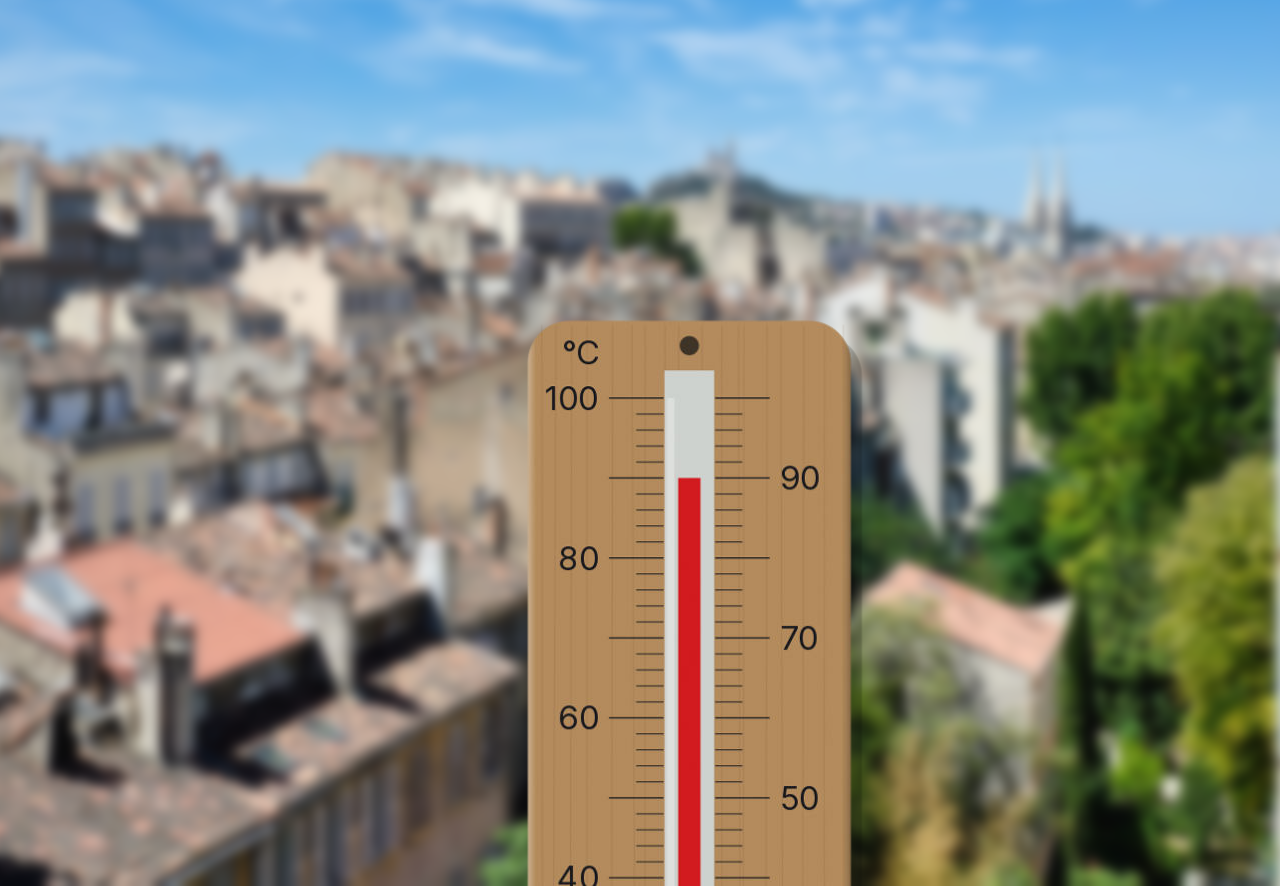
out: 90 °C
